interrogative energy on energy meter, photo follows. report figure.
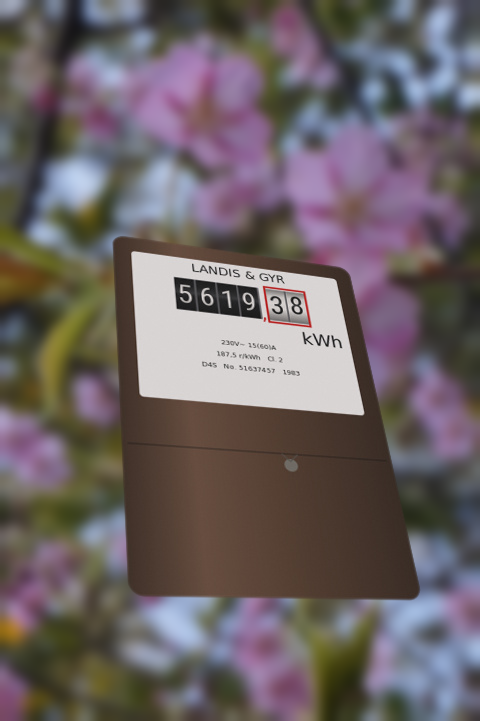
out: 5619.38 kWh
